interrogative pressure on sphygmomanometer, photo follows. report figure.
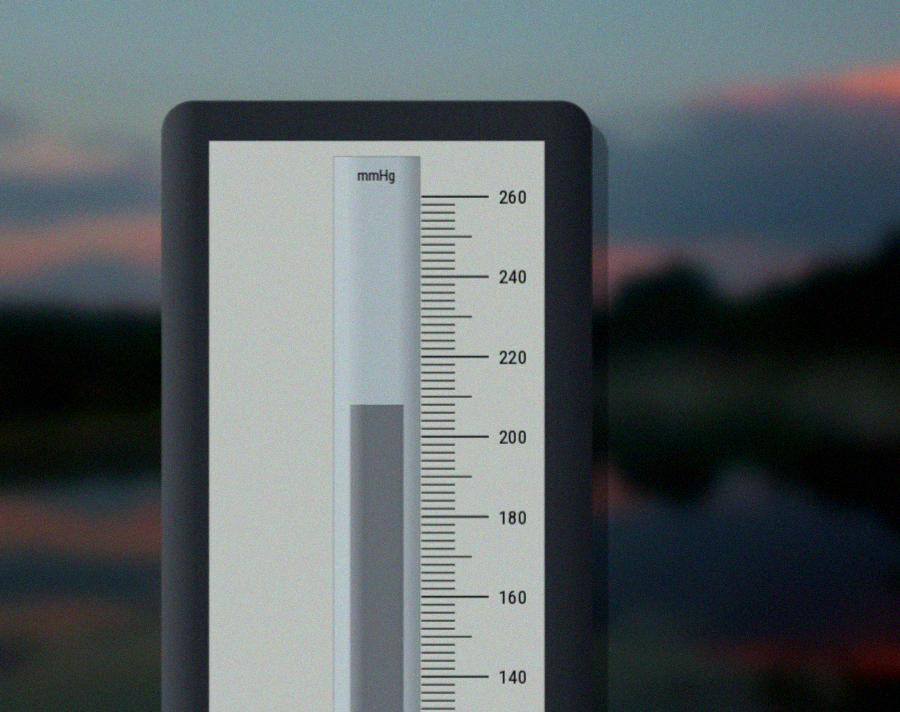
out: 208 mmHg
